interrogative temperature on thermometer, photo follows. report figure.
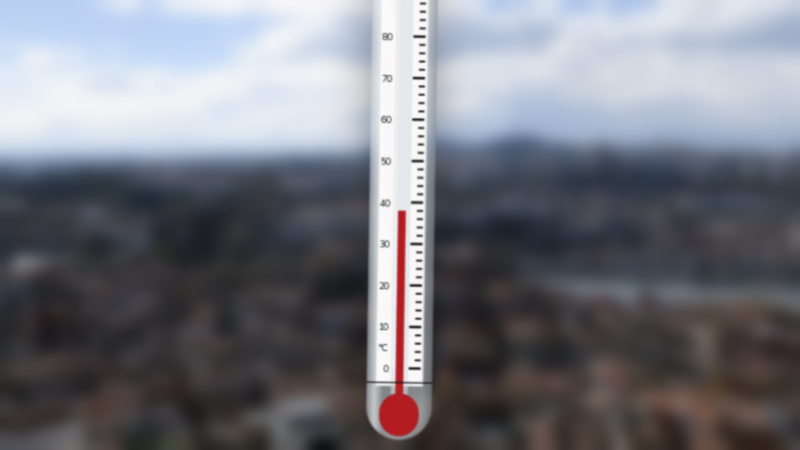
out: 38 °C
